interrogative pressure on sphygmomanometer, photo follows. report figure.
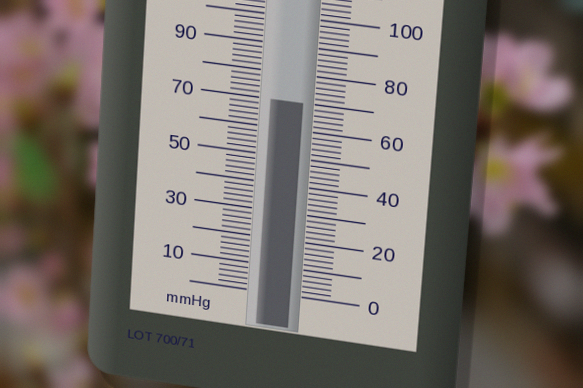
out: 70 mmHg
